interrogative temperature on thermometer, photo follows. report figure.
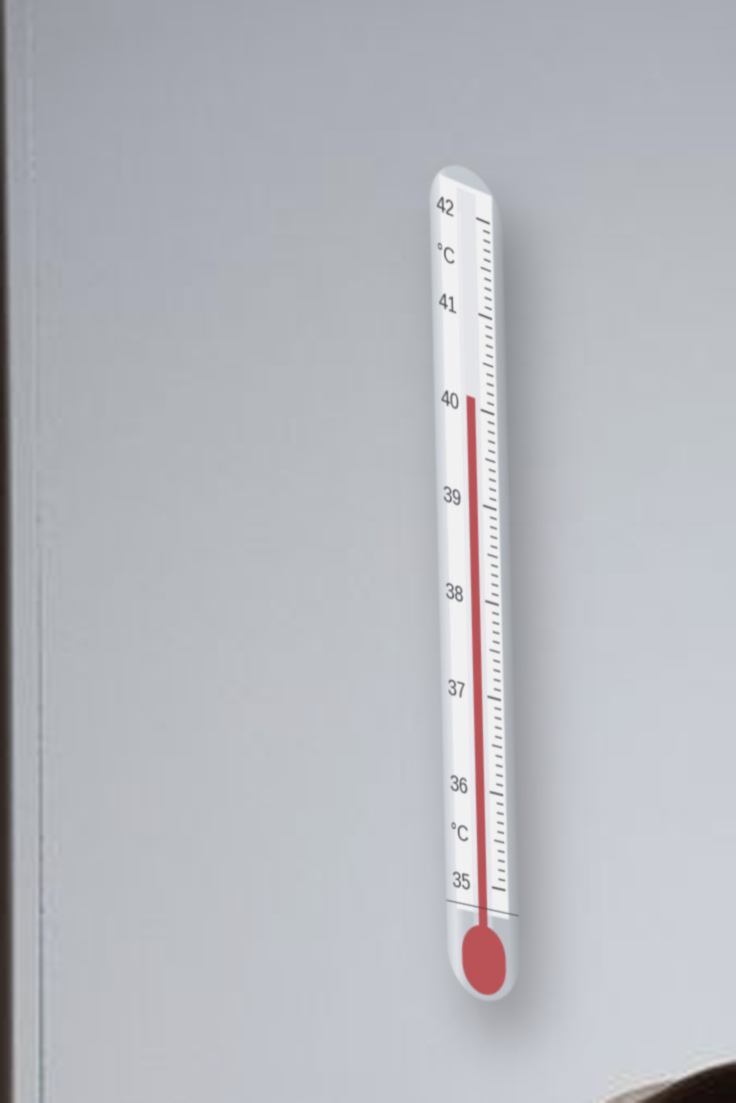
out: 40.1 °C
